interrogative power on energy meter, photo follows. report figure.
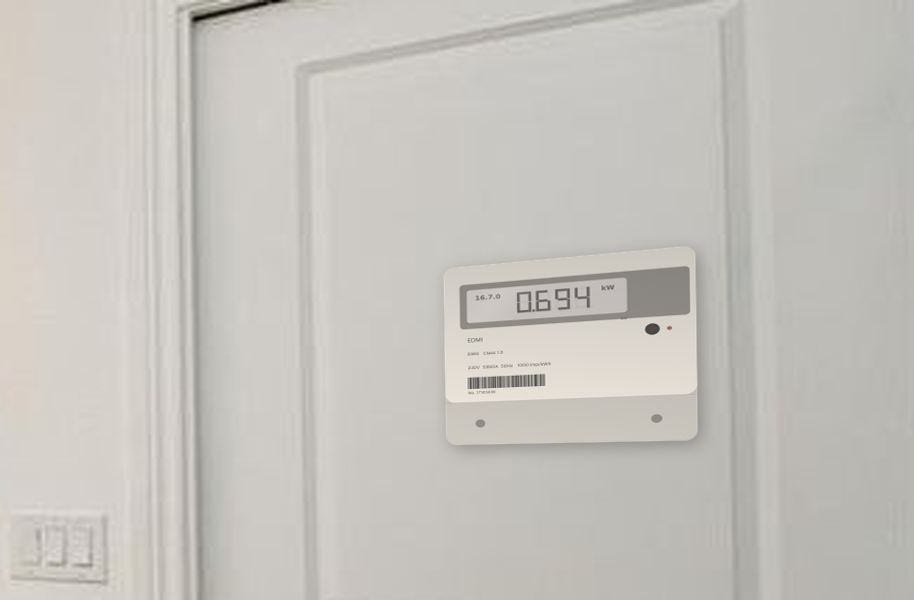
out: 0.694 kW
